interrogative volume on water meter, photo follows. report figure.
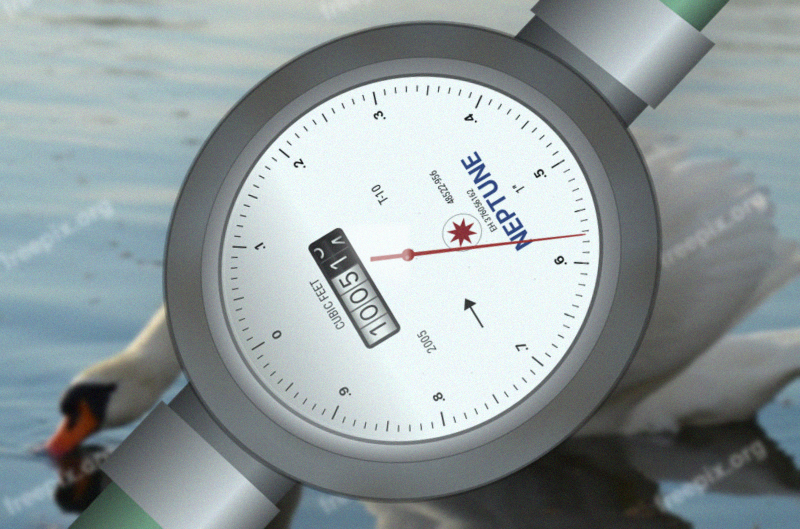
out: 100513.57 ft³
